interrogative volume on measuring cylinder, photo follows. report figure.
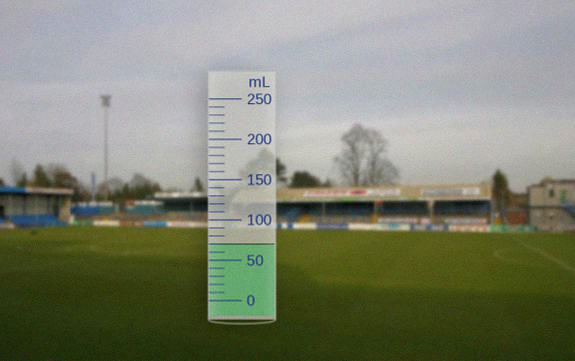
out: 70 mL
